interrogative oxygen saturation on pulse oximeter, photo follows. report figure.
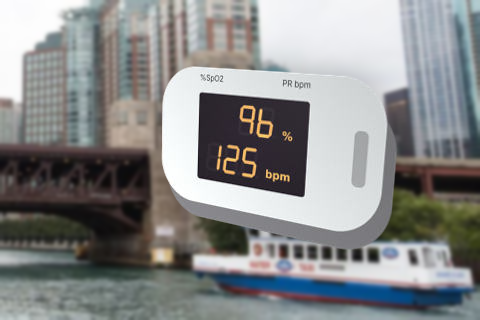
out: 96 %
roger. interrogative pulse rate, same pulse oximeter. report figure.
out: 125 bpm
